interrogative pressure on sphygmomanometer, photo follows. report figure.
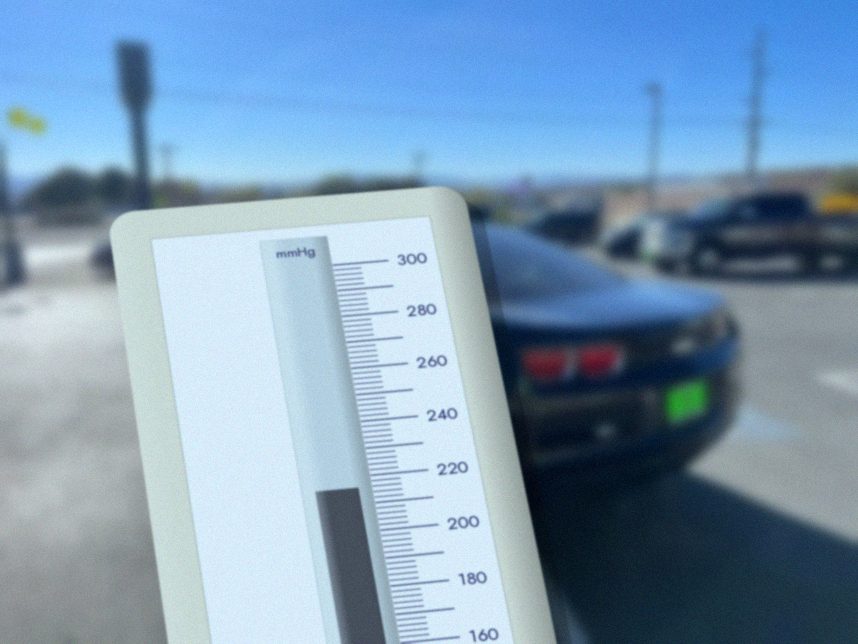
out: 216 mmHg
